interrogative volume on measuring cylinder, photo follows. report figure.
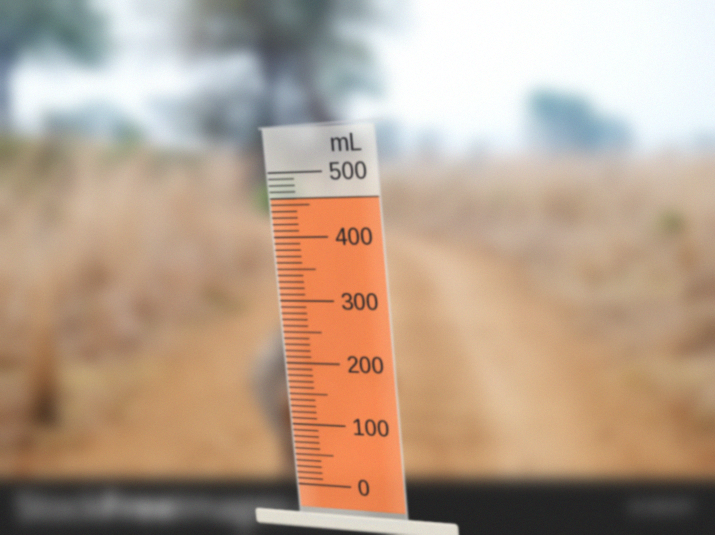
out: 460 mL
